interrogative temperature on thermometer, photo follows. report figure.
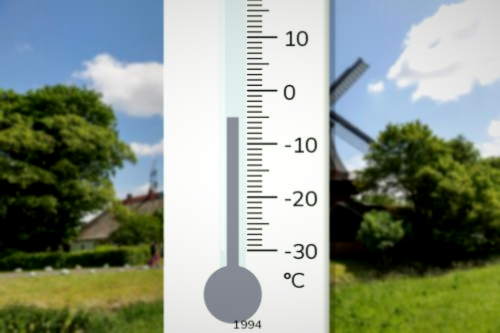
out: -5 °C
